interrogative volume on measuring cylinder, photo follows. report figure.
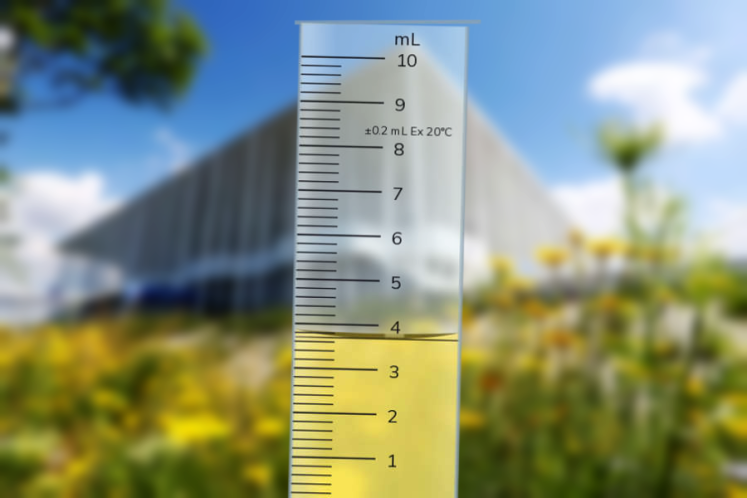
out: 3.7 mL
